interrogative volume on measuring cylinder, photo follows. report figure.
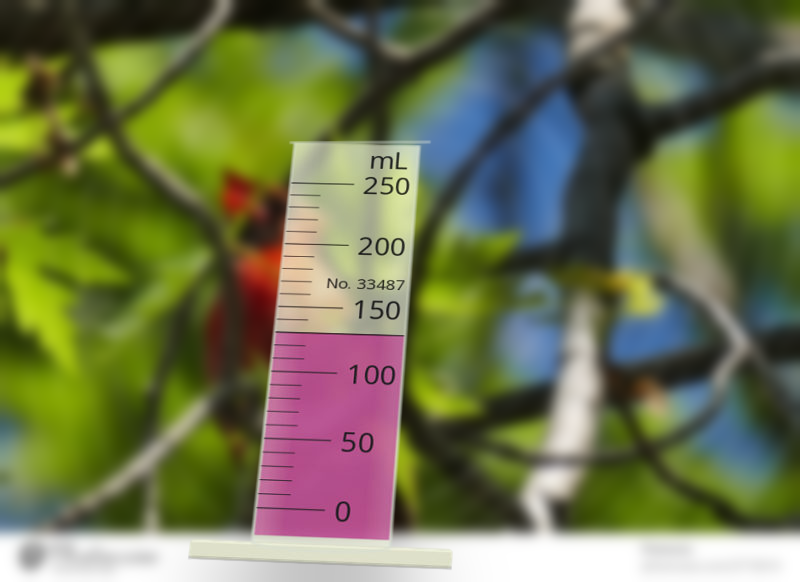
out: 130 mL
